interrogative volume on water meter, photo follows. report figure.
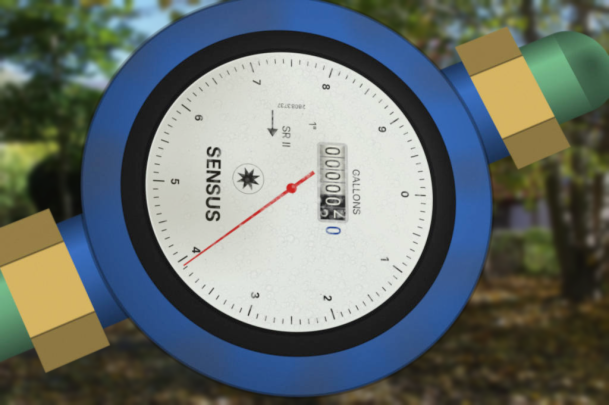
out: 23.9 gal
